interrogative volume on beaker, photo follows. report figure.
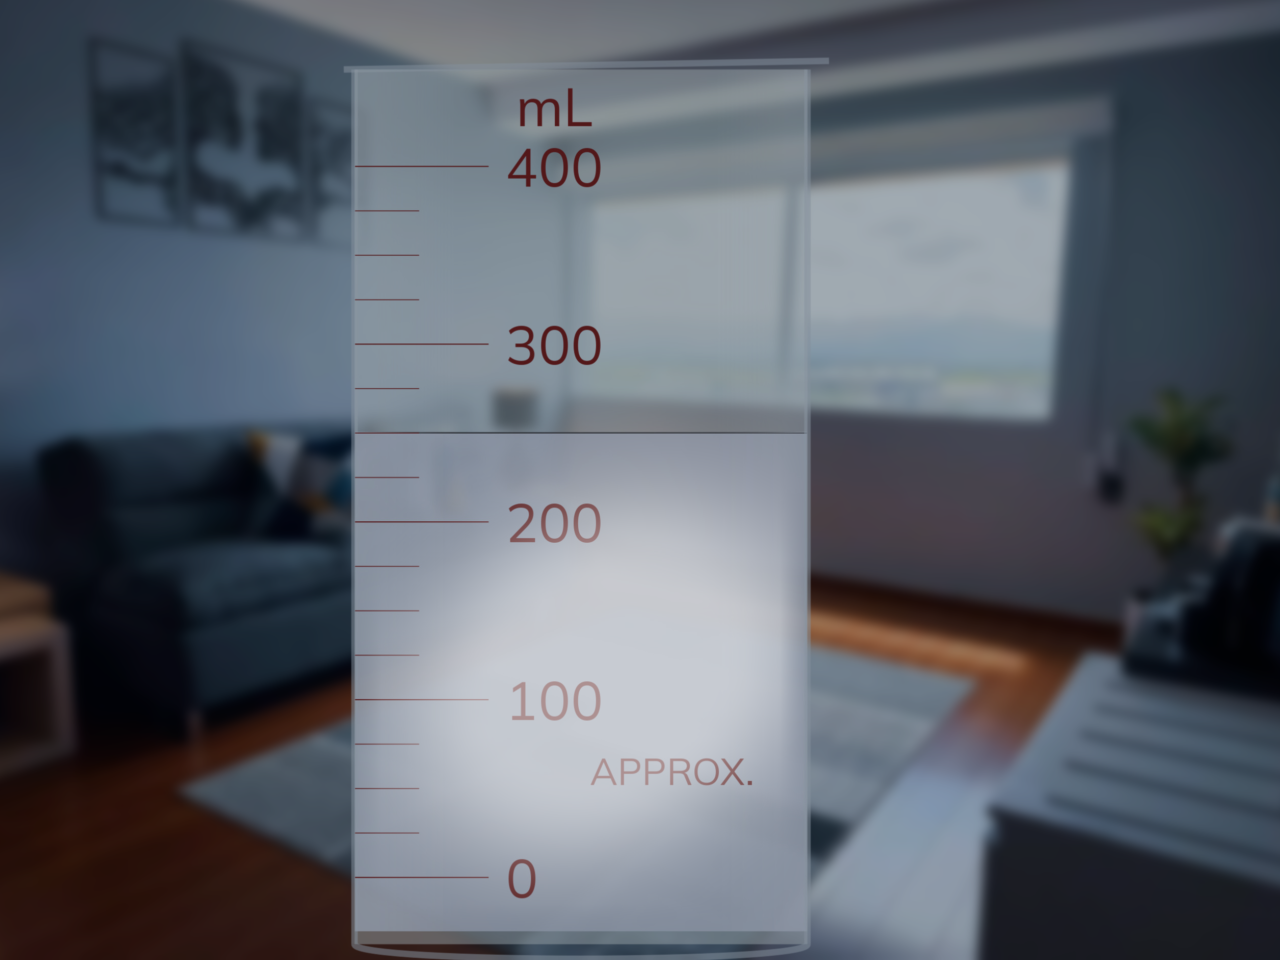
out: 250 mL
